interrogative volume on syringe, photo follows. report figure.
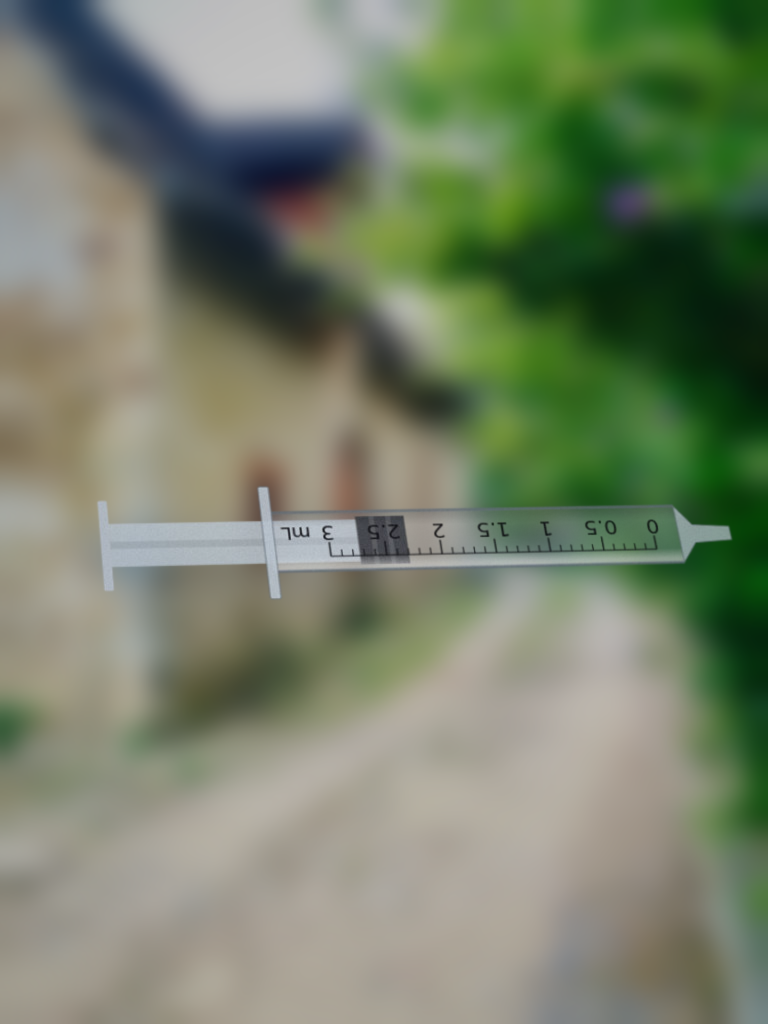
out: 2.3 mL
